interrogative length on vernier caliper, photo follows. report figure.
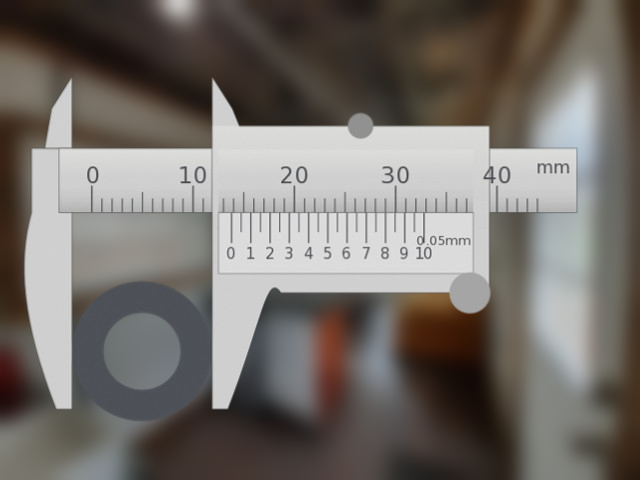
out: 13.8 mm
